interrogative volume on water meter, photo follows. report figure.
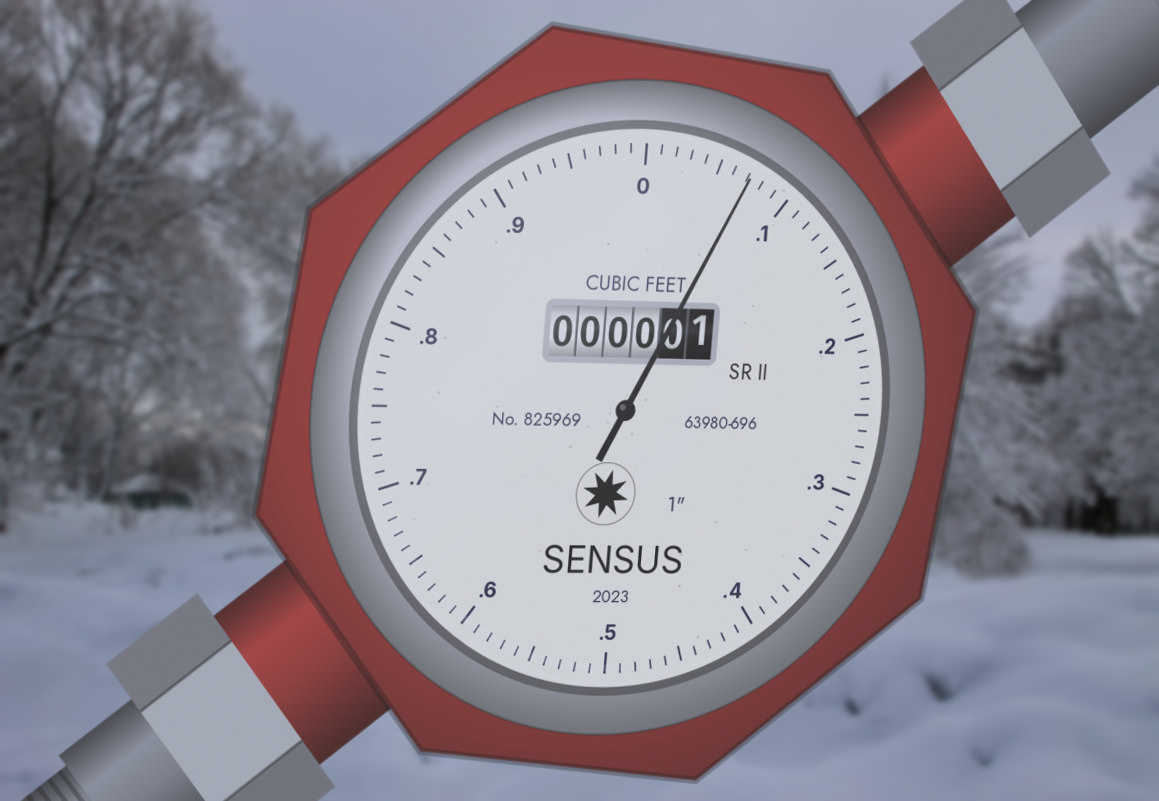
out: 1.07 ft³
